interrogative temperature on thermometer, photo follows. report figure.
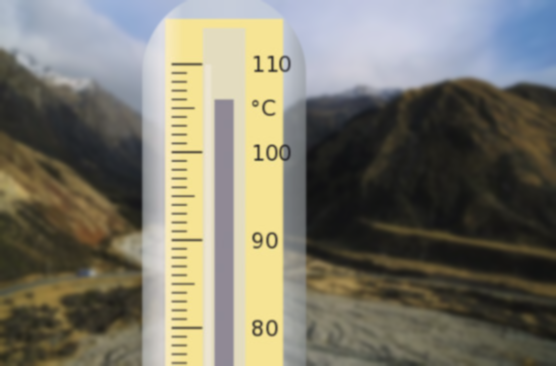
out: 106 °C
